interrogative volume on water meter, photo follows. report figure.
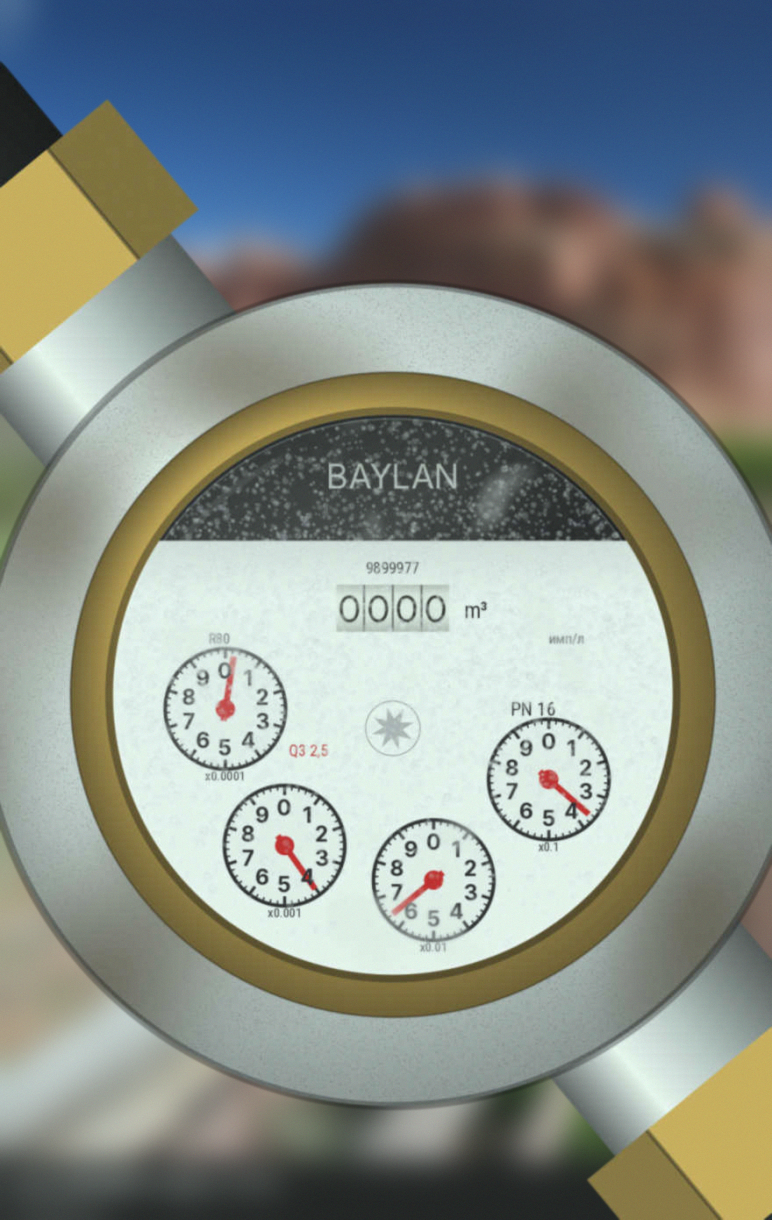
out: 0.3640 m³
